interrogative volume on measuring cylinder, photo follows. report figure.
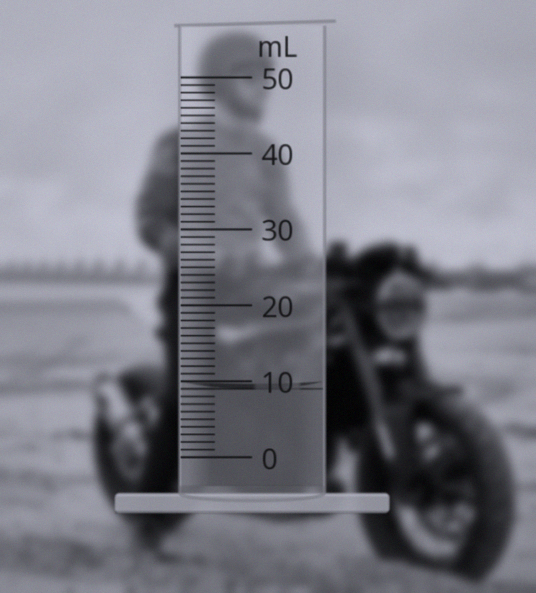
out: 9 mL
